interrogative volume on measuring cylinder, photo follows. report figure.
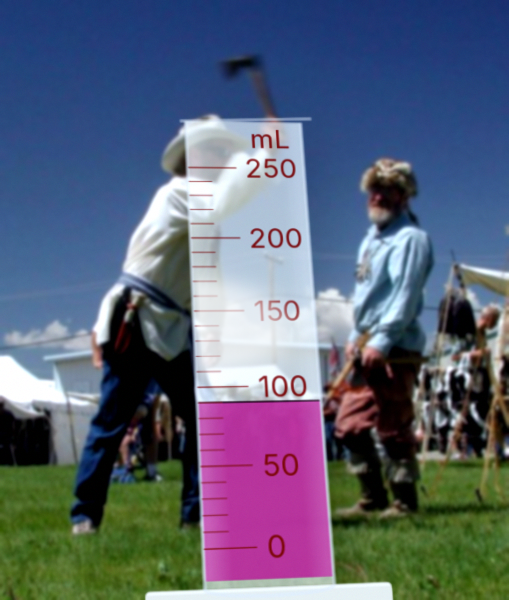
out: 90 mL
